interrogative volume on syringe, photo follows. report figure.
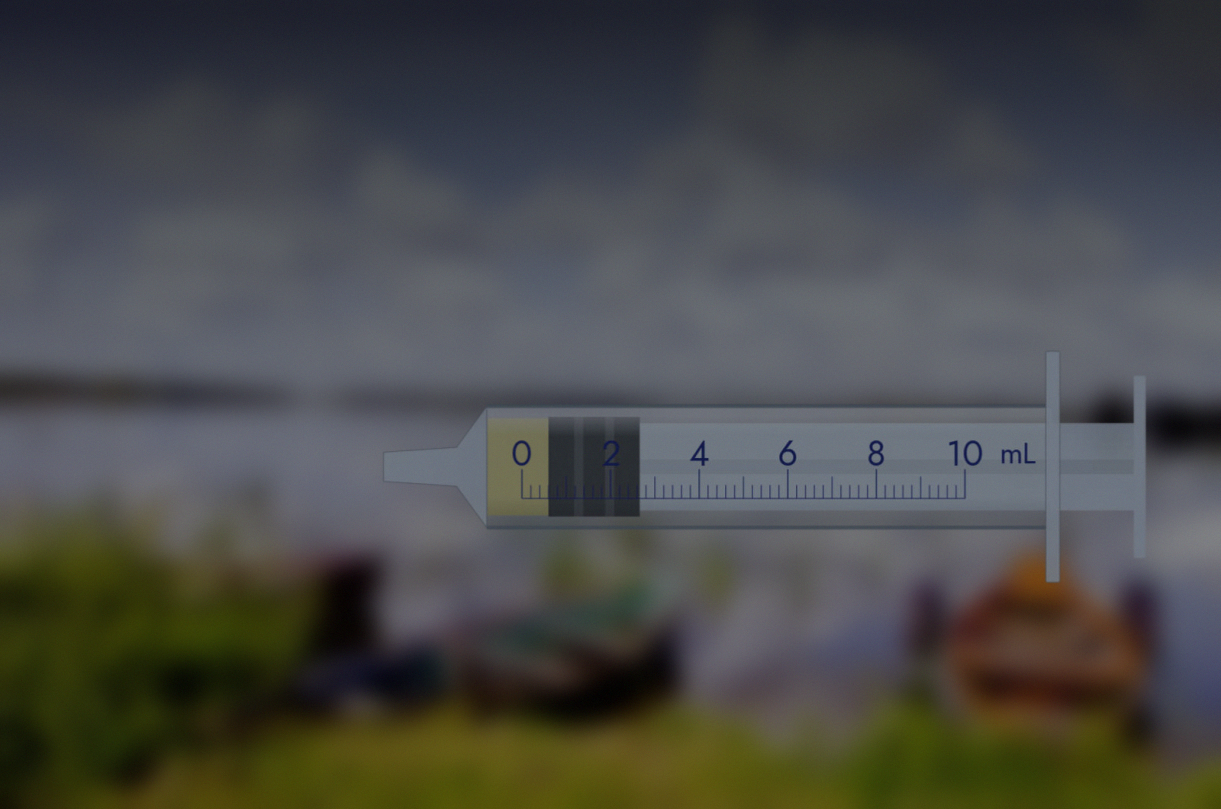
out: 0.6 mL
